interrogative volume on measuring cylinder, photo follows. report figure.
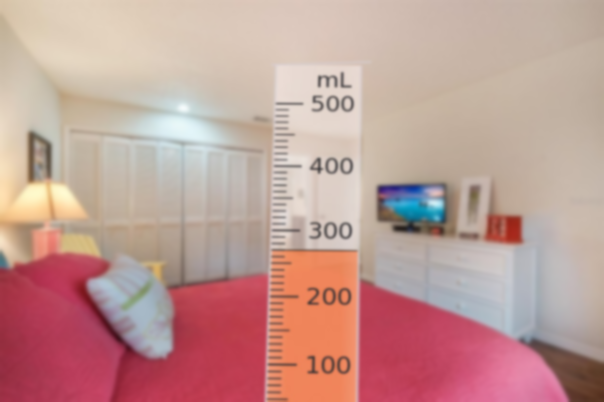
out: 270 mL
